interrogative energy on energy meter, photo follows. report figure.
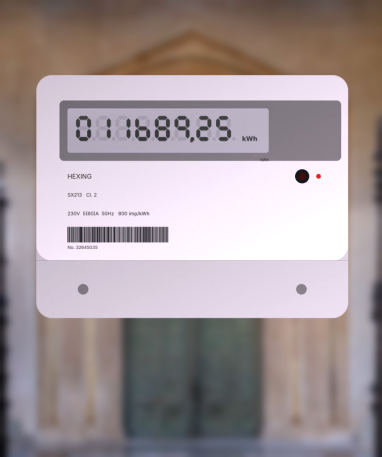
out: 11689.25 kWh
